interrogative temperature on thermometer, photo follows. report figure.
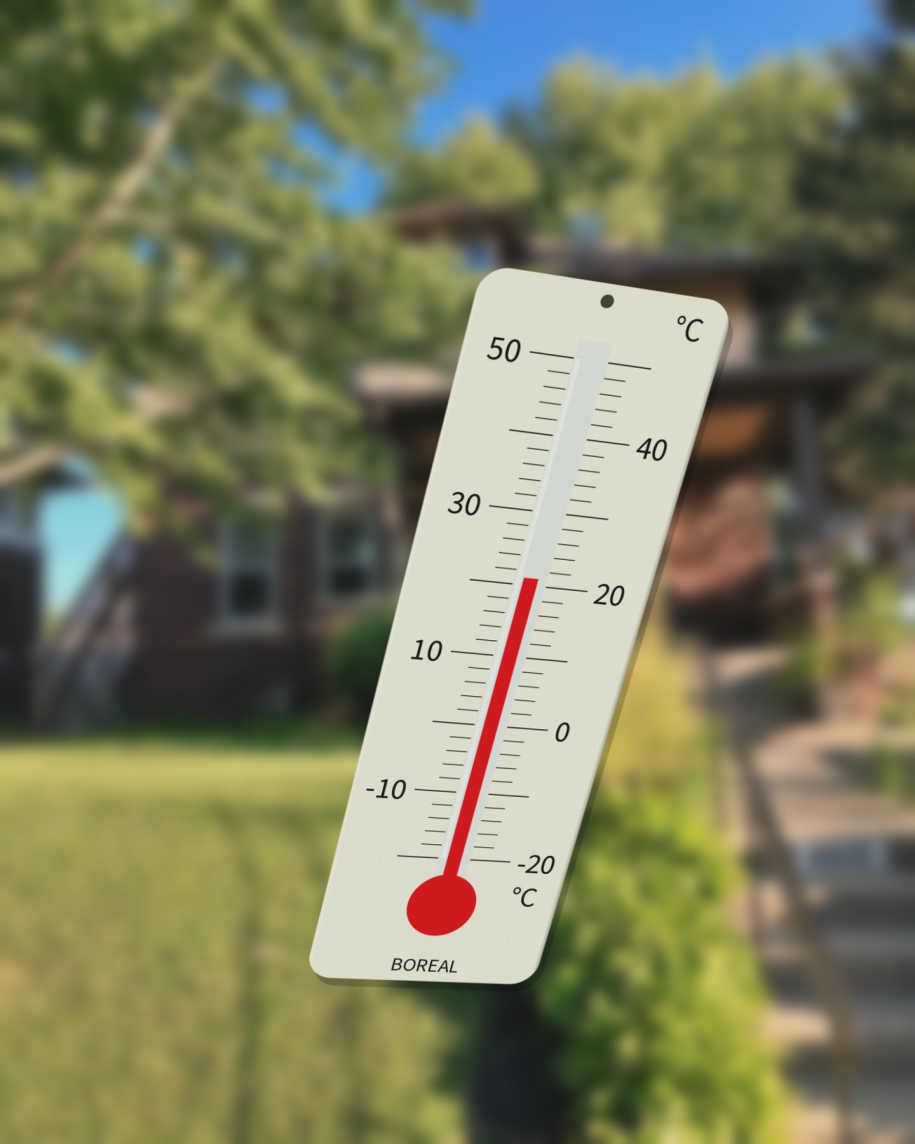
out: 21 °C
